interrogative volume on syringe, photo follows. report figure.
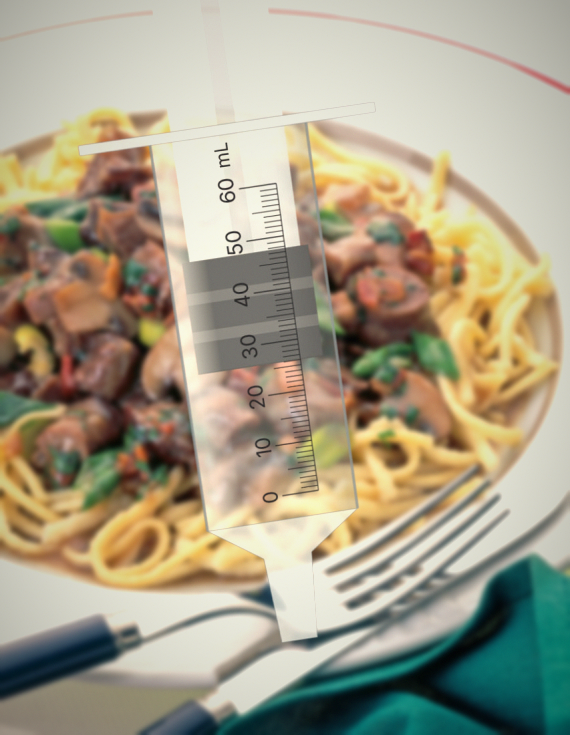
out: 26 mL
